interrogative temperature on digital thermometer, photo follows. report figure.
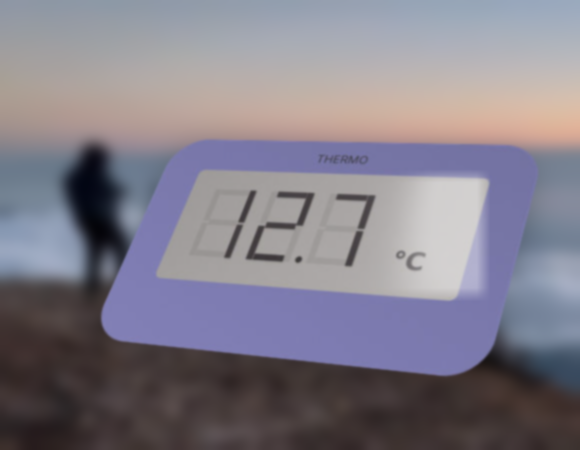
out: 12.7 °C
